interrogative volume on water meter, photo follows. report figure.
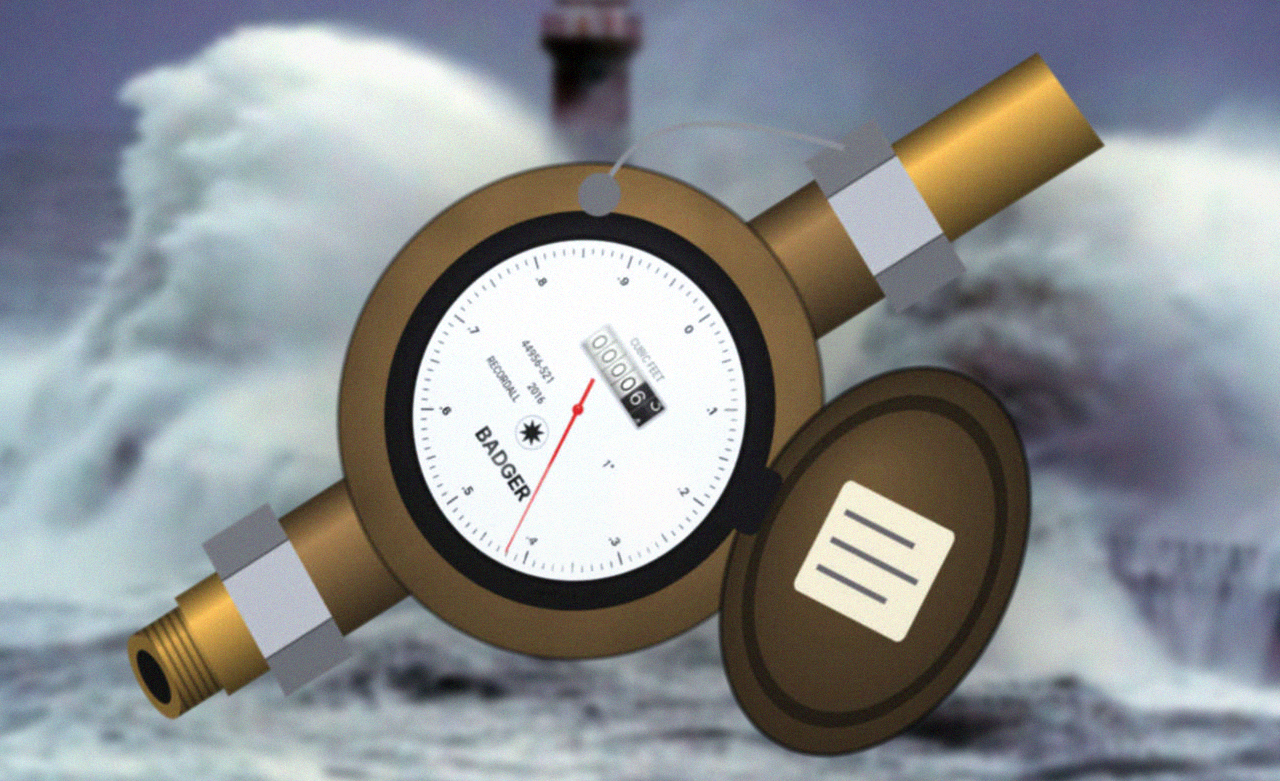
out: 63.42 ft³
